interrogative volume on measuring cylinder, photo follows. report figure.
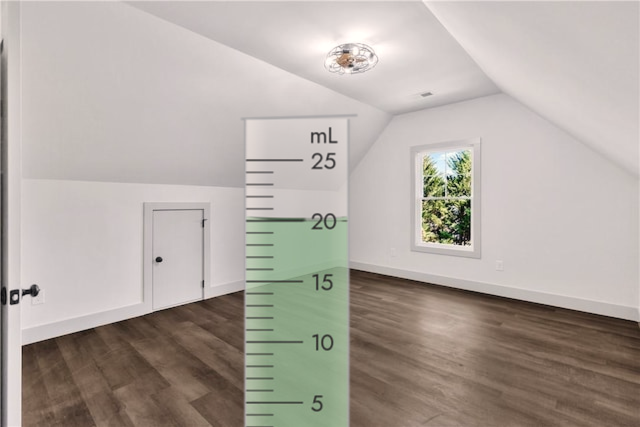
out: 20 mL
